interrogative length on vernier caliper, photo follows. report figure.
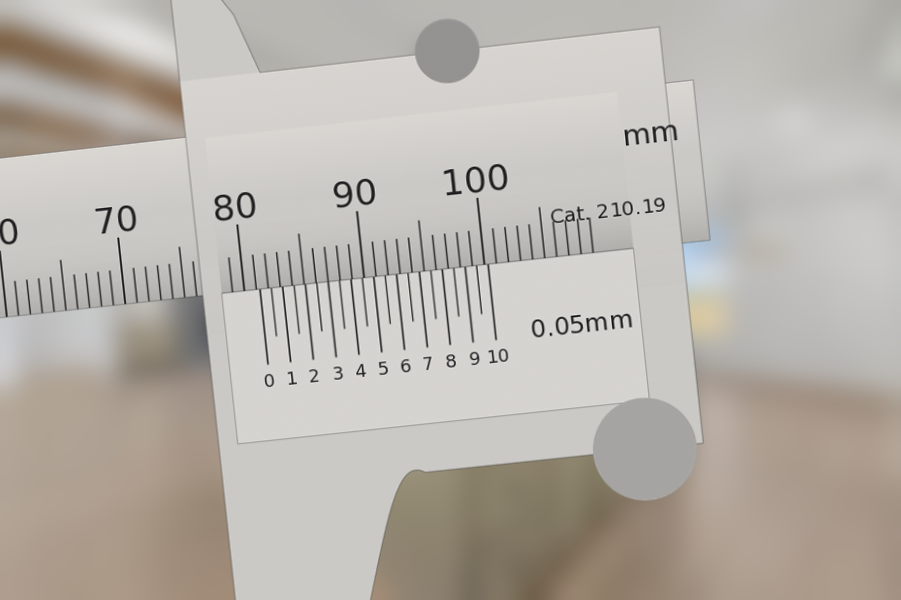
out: 81.3 mm
